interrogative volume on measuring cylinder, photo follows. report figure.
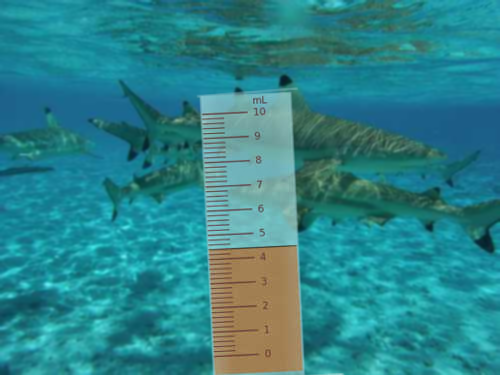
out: 4.4 mL
